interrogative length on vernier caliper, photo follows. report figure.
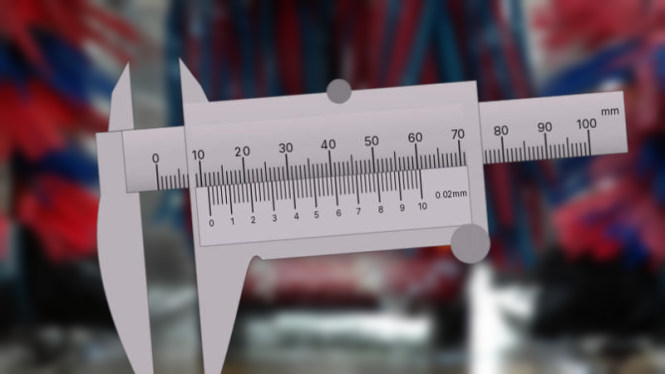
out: 11.5 mm
